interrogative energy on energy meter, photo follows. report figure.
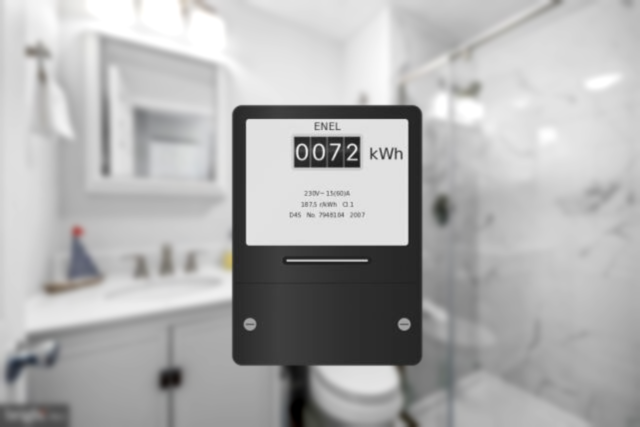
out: 72 kWh
